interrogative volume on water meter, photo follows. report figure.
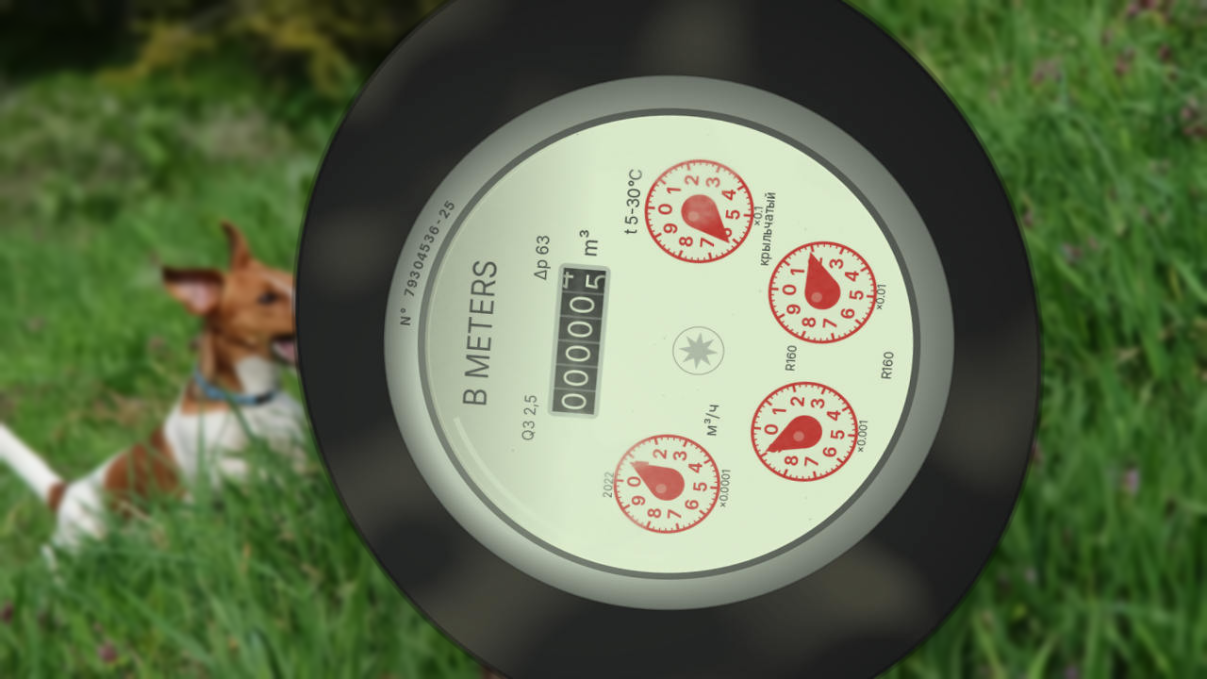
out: 4.6190 m³
